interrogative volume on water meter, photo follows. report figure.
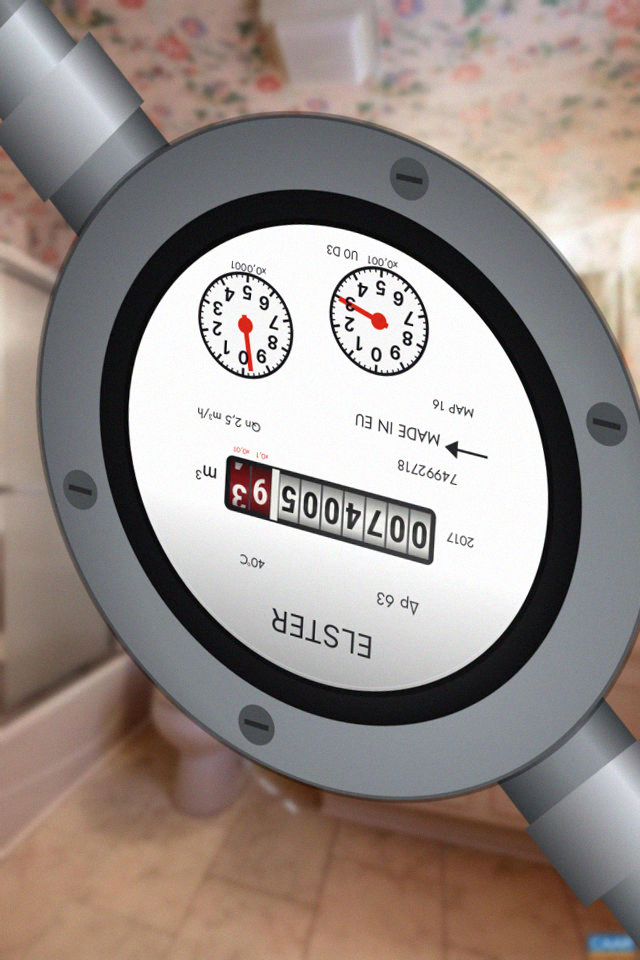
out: 74005.9329 m³
